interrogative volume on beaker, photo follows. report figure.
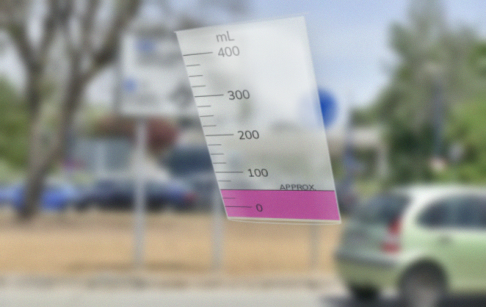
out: 50 mL
